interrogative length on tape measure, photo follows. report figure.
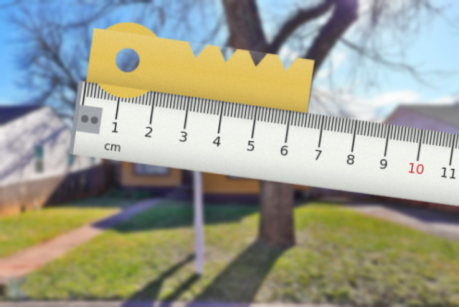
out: 6.5 cm
